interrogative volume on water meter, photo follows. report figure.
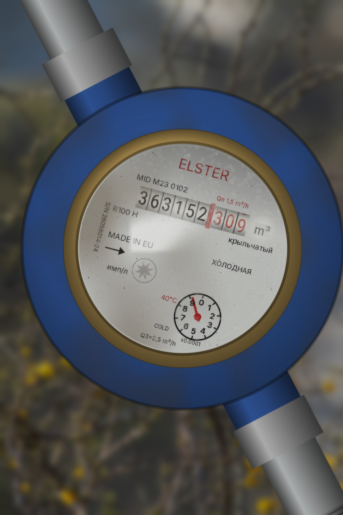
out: 363152.3089 m³
